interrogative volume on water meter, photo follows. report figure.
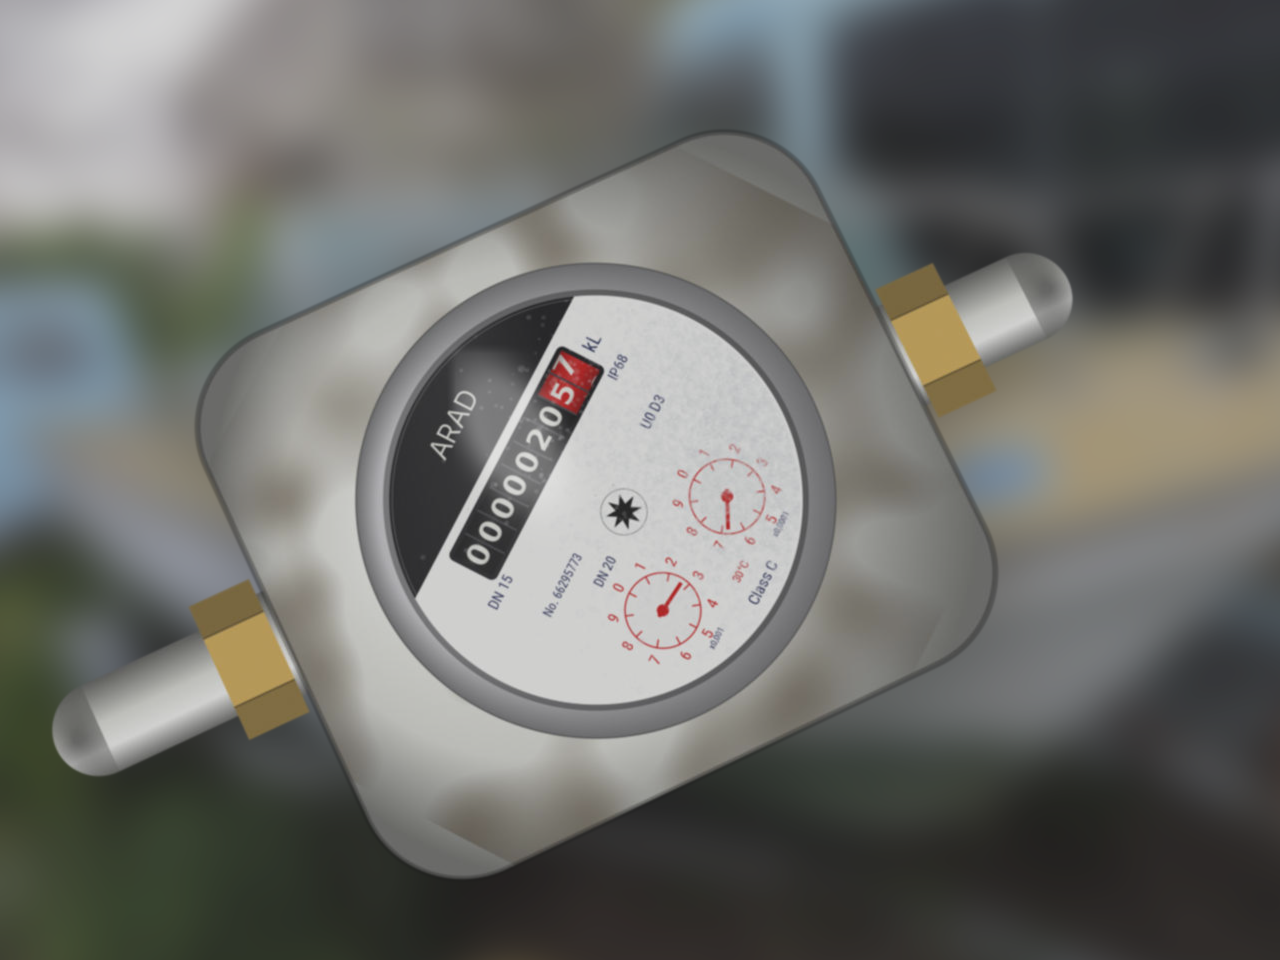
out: 20.5726 kL
